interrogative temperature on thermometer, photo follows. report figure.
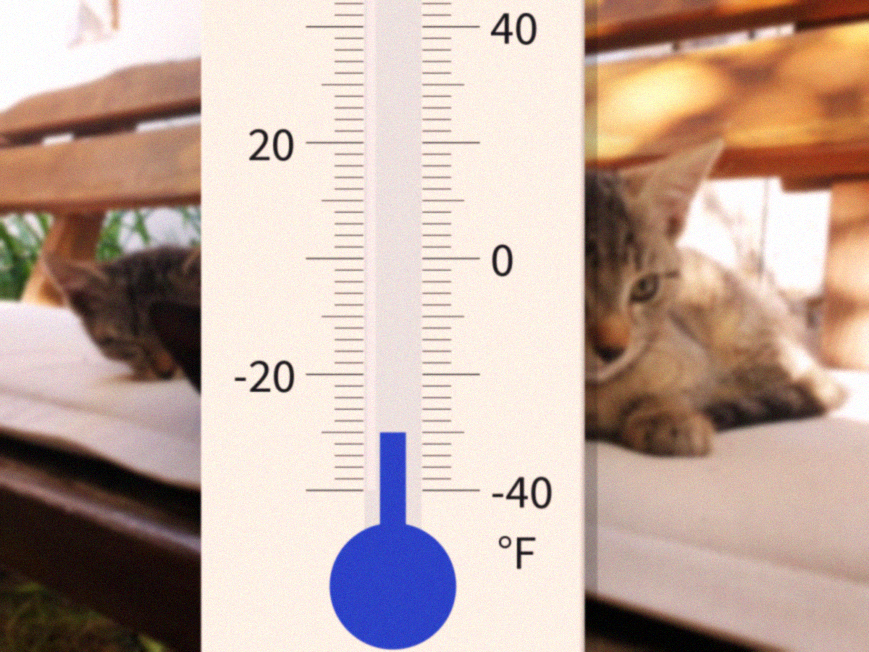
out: -30 °F
